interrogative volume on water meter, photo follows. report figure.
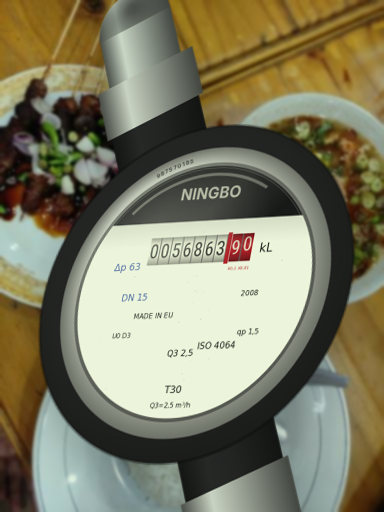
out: 56863.90 kL
